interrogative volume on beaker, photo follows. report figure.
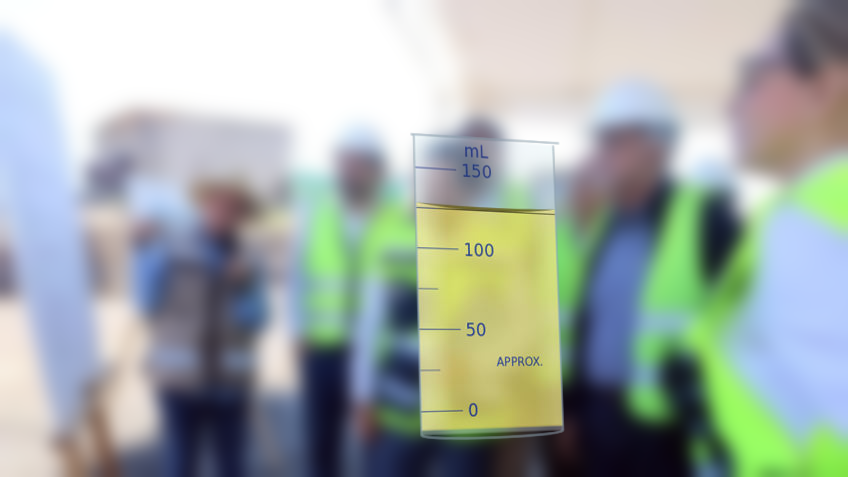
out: 125 mL
